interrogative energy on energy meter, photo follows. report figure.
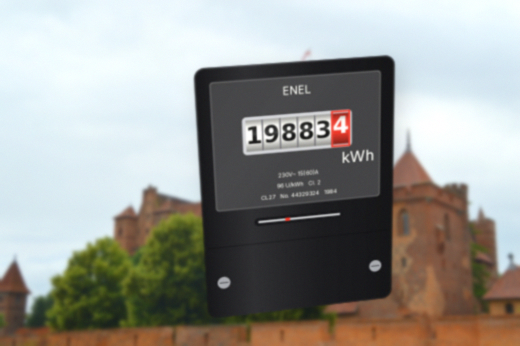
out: 19883.4 kWh
